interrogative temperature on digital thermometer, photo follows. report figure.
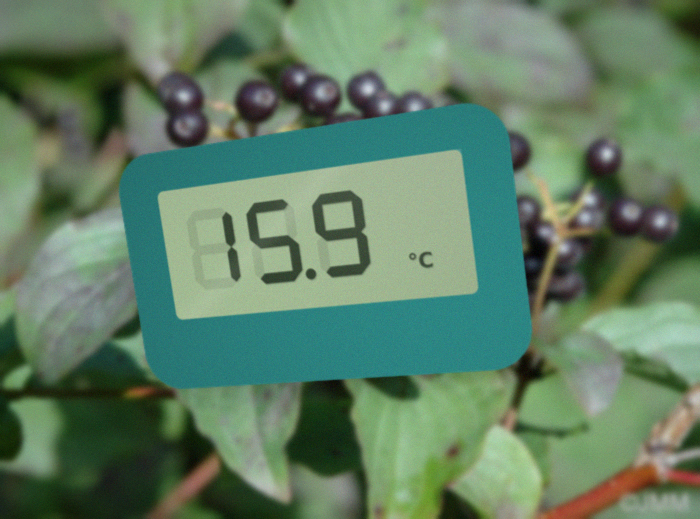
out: 15.9 °C
